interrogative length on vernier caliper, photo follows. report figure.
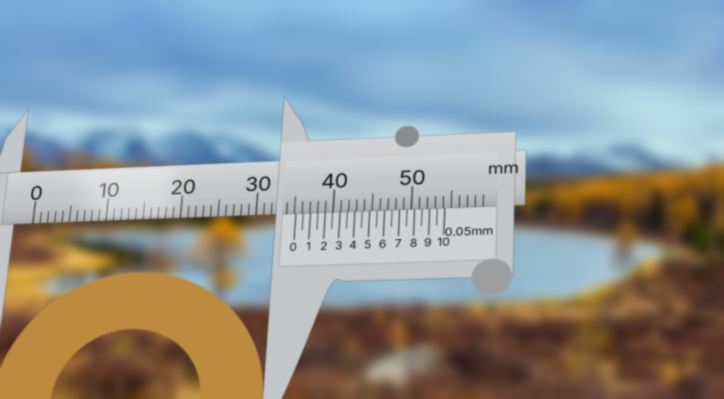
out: 35.2 mm
